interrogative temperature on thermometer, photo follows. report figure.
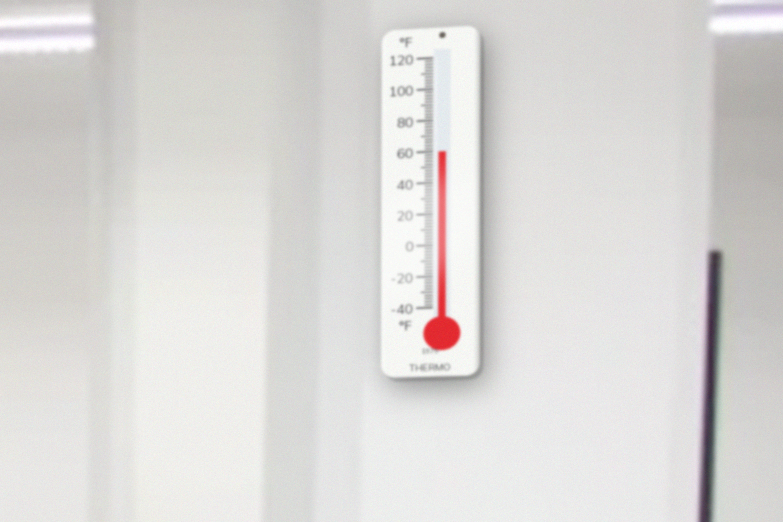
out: 60 °F
